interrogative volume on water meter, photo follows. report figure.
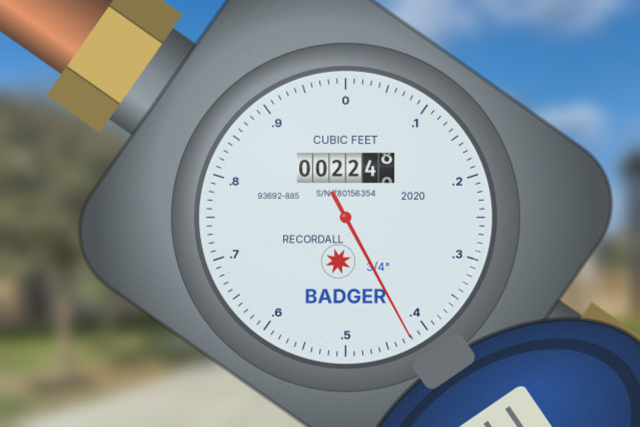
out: 2248.42 ft³
